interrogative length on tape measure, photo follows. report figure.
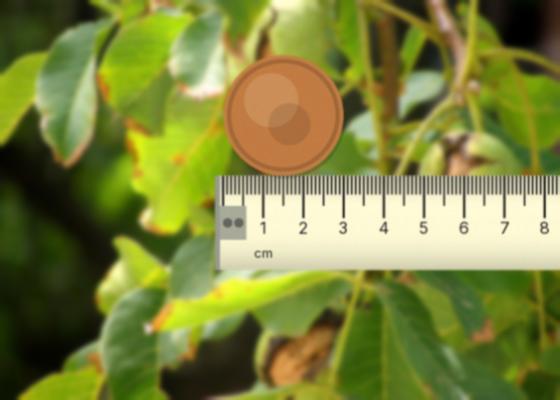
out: 3 cm
